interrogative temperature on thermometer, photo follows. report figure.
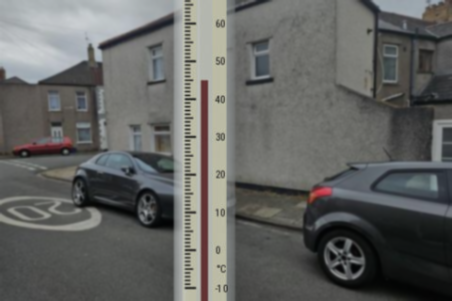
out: 45 °C
